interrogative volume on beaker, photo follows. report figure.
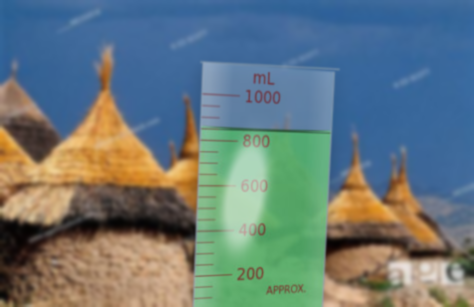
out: 850 mL
